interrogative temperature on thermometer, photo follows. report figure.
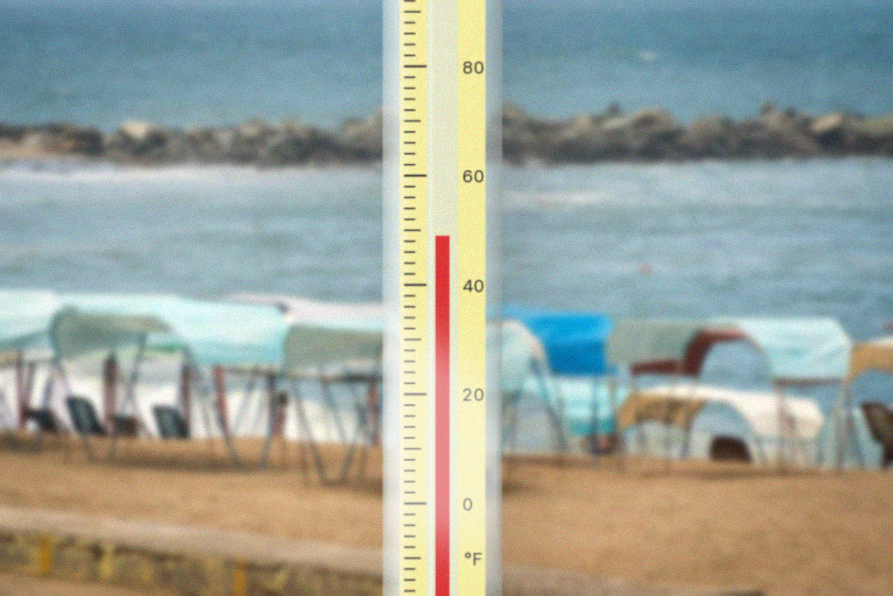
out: 49 °F
